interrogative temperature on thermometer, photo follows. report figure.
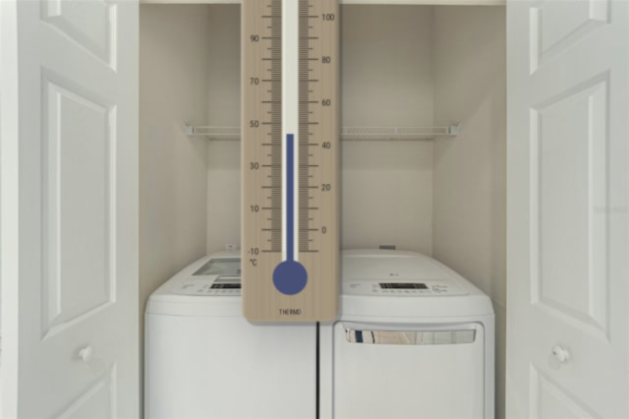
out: 45 °C
